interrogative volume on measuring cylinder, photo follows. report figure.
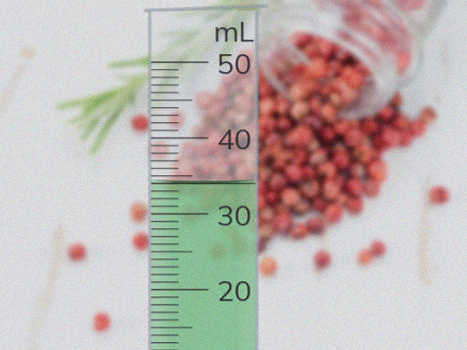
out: 34 mL
